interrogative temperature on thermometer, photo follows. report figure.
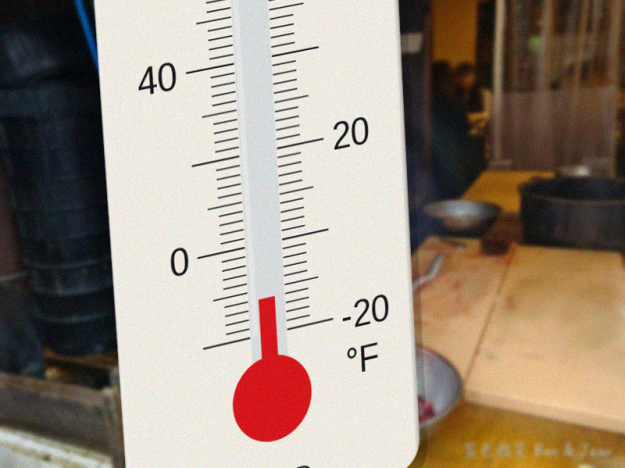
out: -12 °F
